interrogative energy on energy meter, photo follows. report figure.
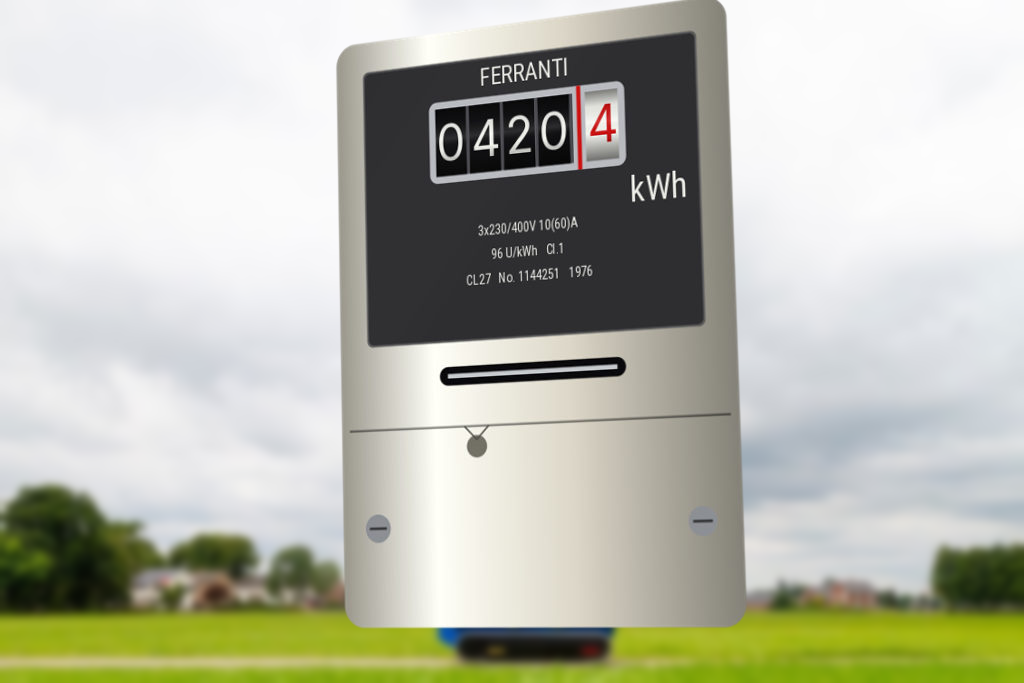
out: 420.4 kWh
